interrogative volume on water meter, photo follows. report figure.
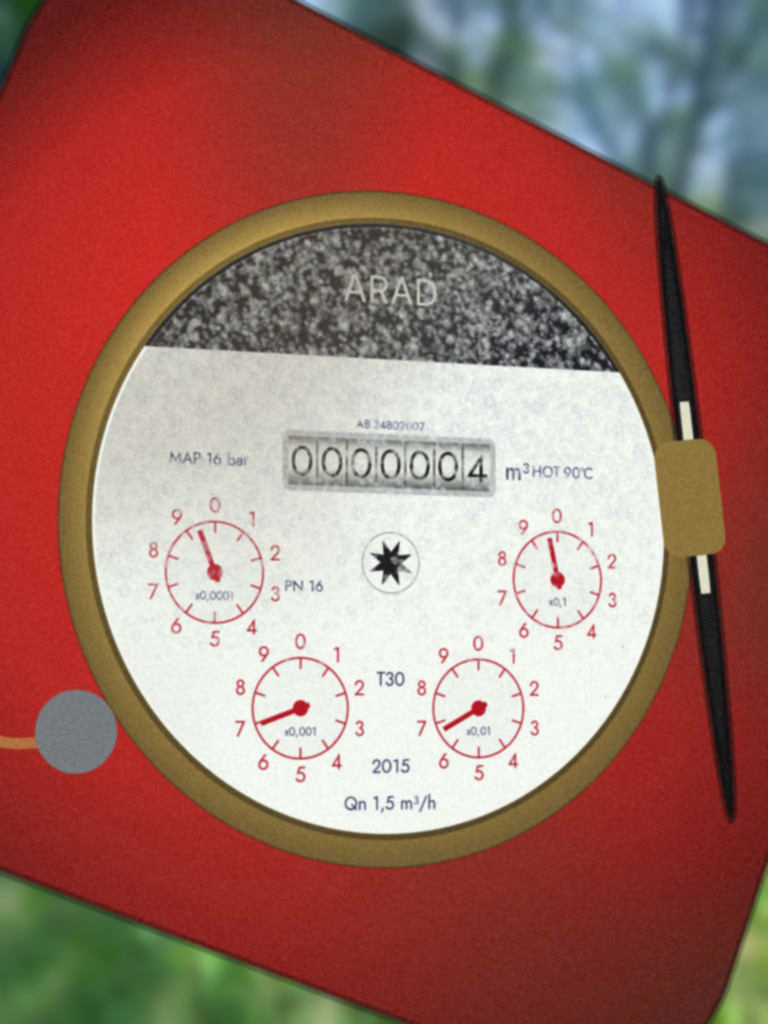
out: 3.9669 m³
